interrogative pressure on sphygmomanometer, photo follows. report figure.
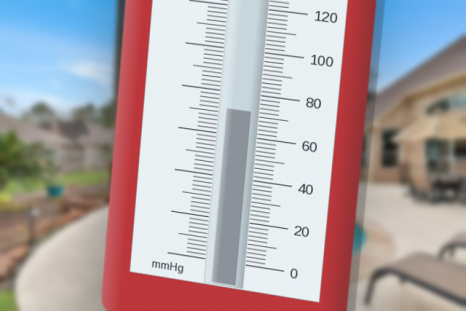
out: 72 mmHg
